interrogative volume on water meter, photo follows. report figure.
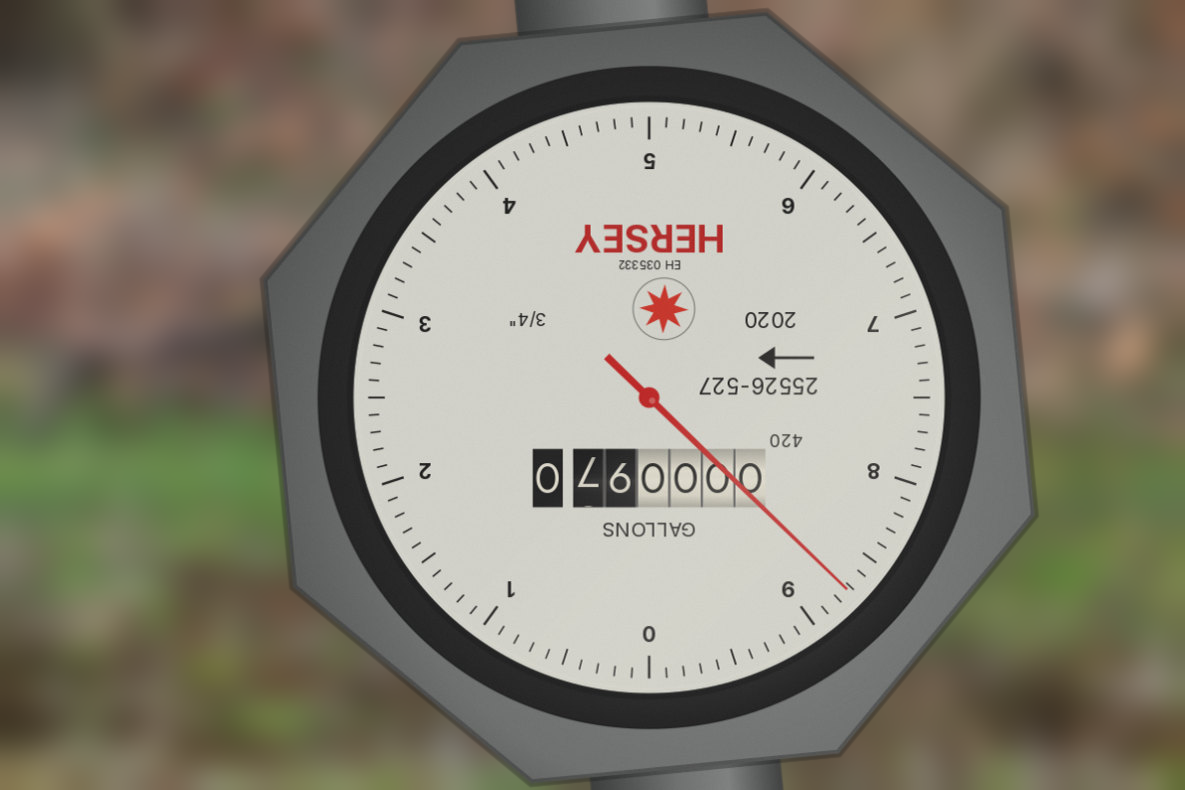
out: 968.7 gal
